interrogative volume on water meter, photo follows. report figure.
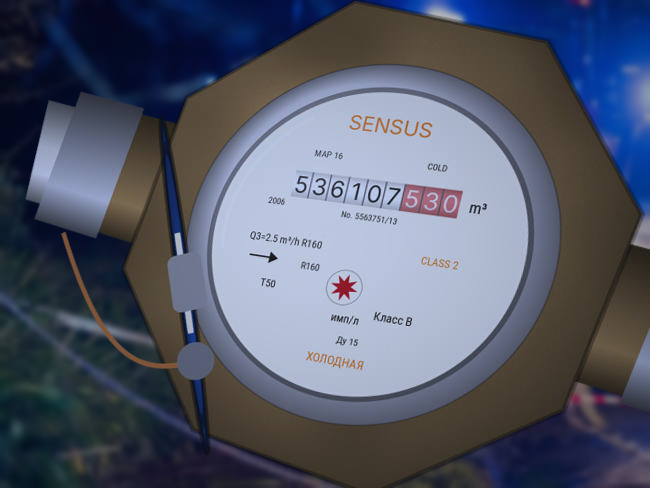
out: 536107.530 m³
